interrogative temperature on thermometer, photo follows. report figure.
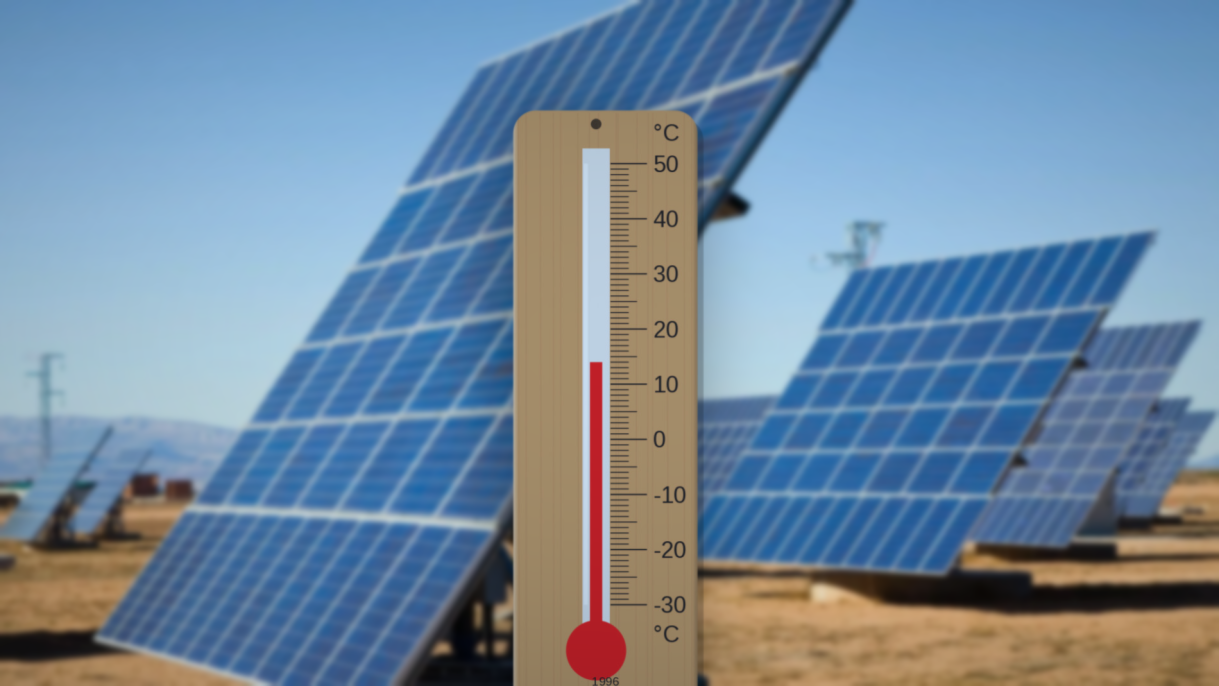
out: 14 °C
